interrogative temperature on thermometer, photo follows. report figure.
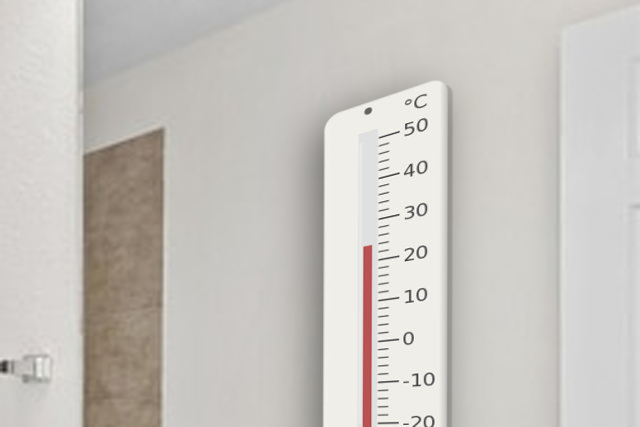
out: 24 °C
